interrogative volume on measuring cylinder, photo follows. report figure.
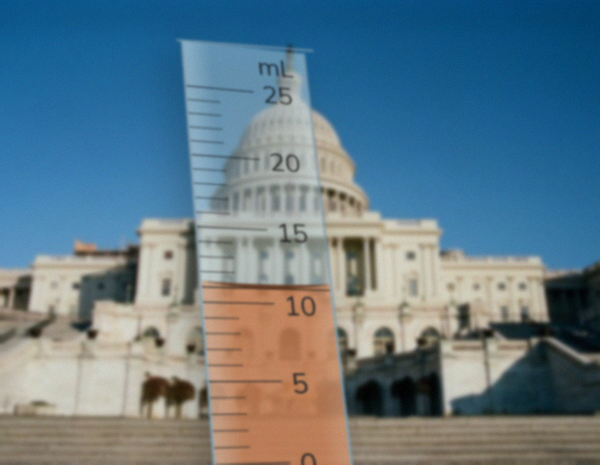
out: 11 mL
